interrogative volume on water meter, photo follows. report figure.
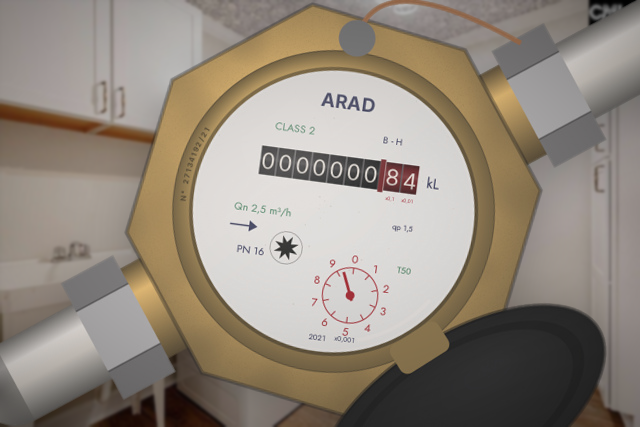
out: 0.839 kL
